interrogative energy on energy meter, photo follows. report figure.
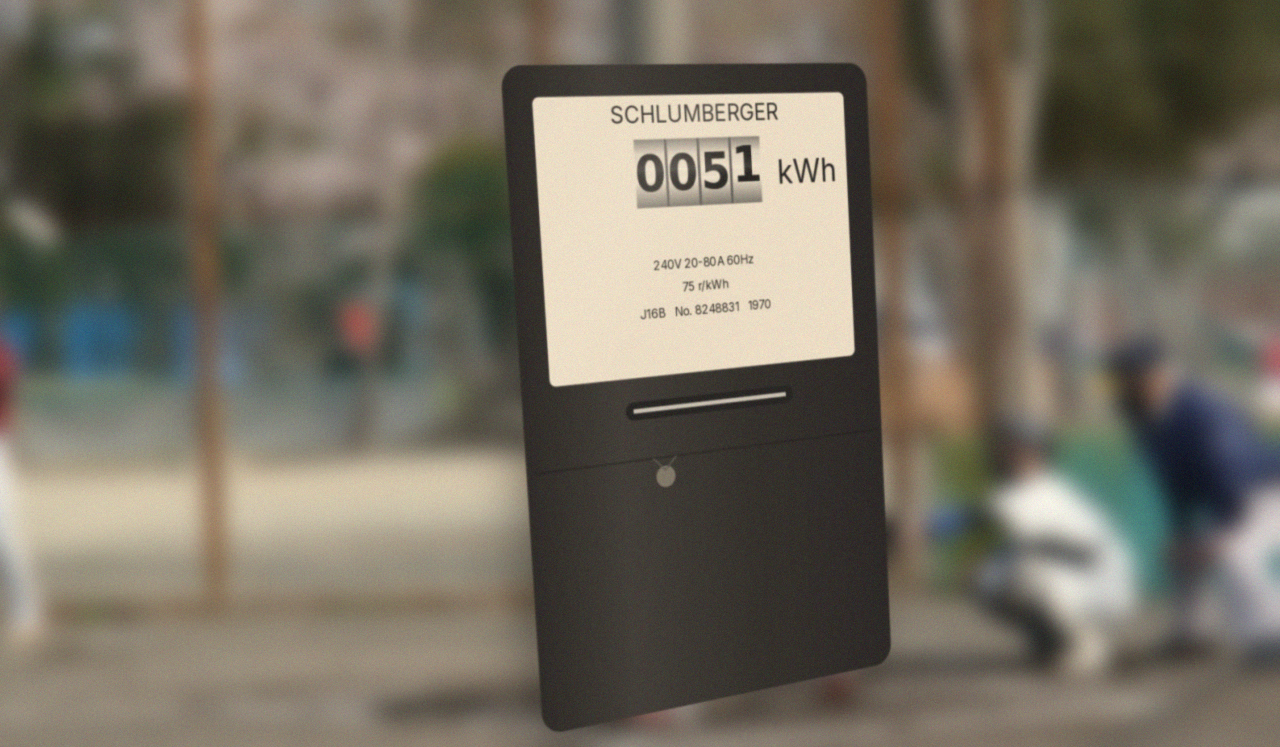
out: 51 kWh
